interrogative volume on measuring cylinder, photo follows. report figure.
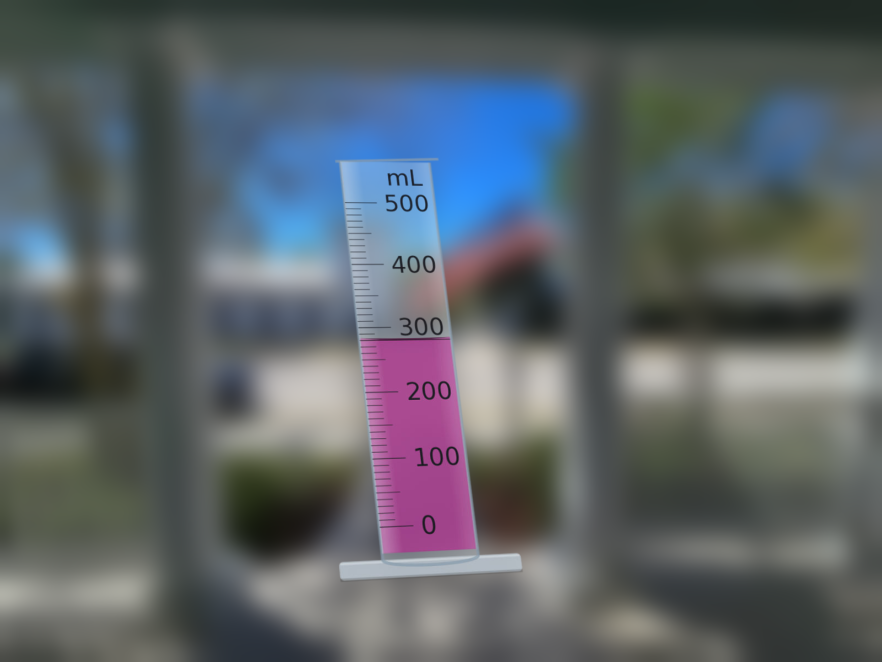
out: 280 mL
